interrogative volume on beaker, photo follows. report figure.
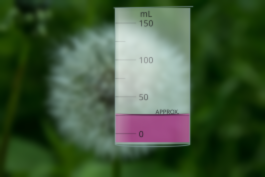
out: 25 mL
